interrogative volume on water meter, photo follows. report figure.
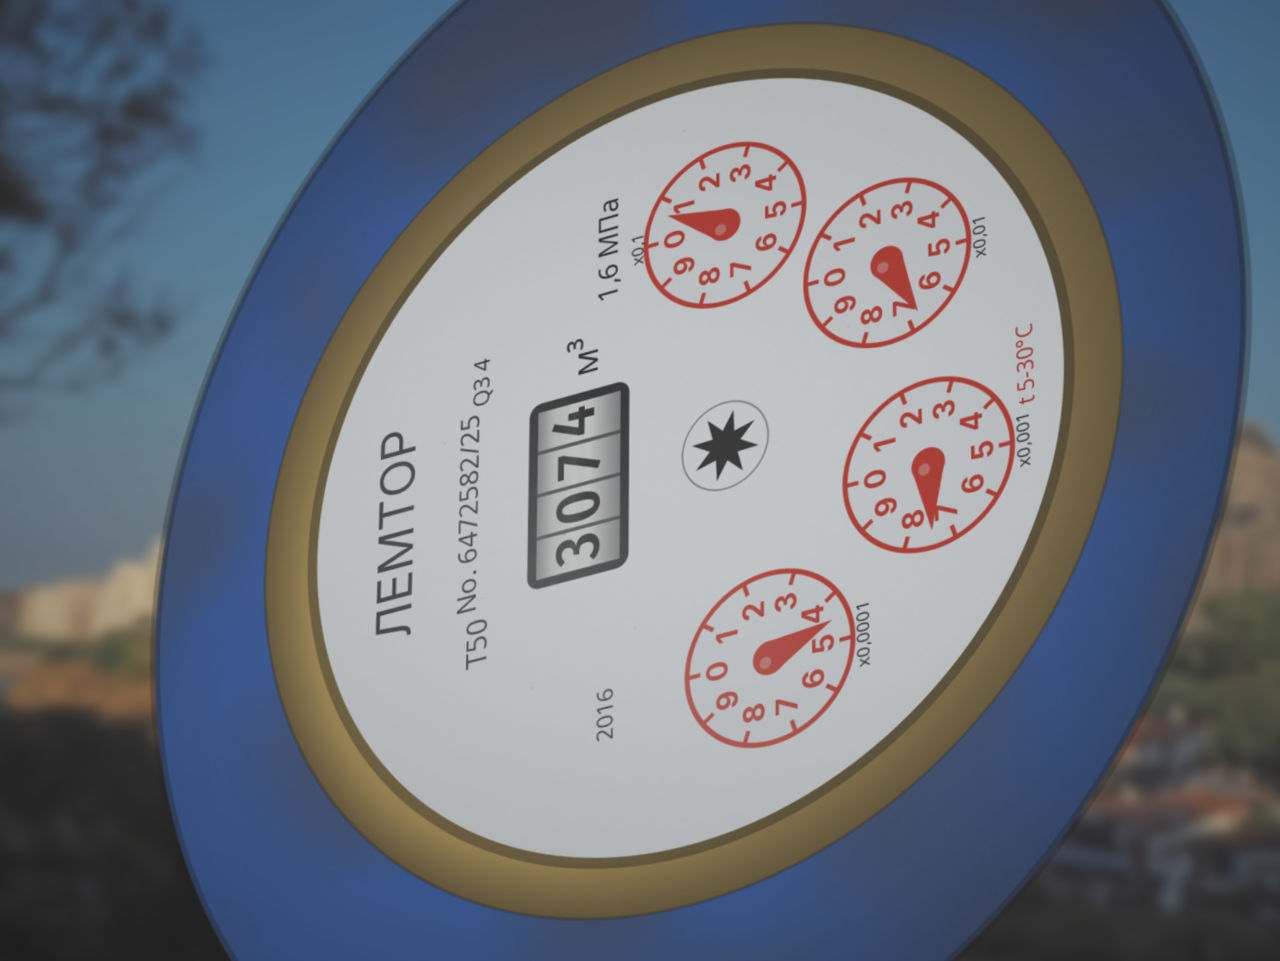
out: 3074.0674 m³
